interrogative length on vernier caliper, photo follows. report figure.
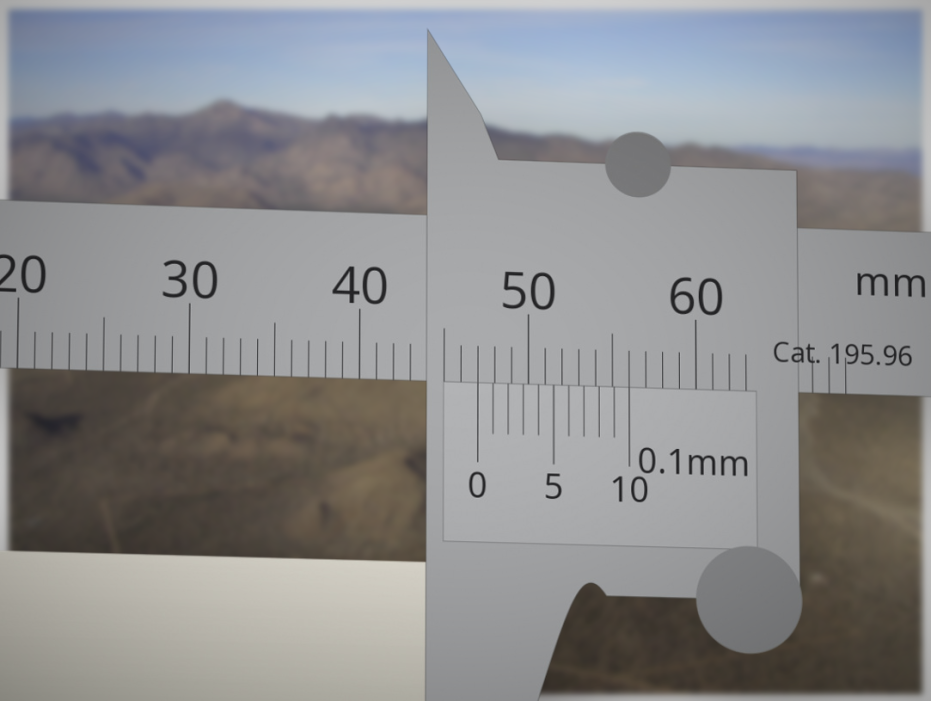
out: 47.0 mm
